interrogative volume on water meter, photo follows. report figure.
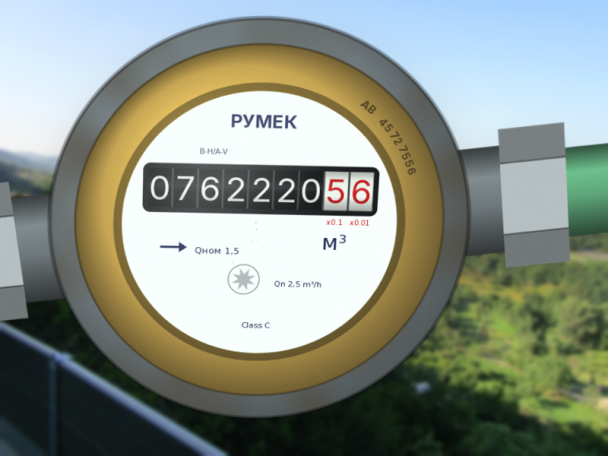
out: 762220.56 m³
